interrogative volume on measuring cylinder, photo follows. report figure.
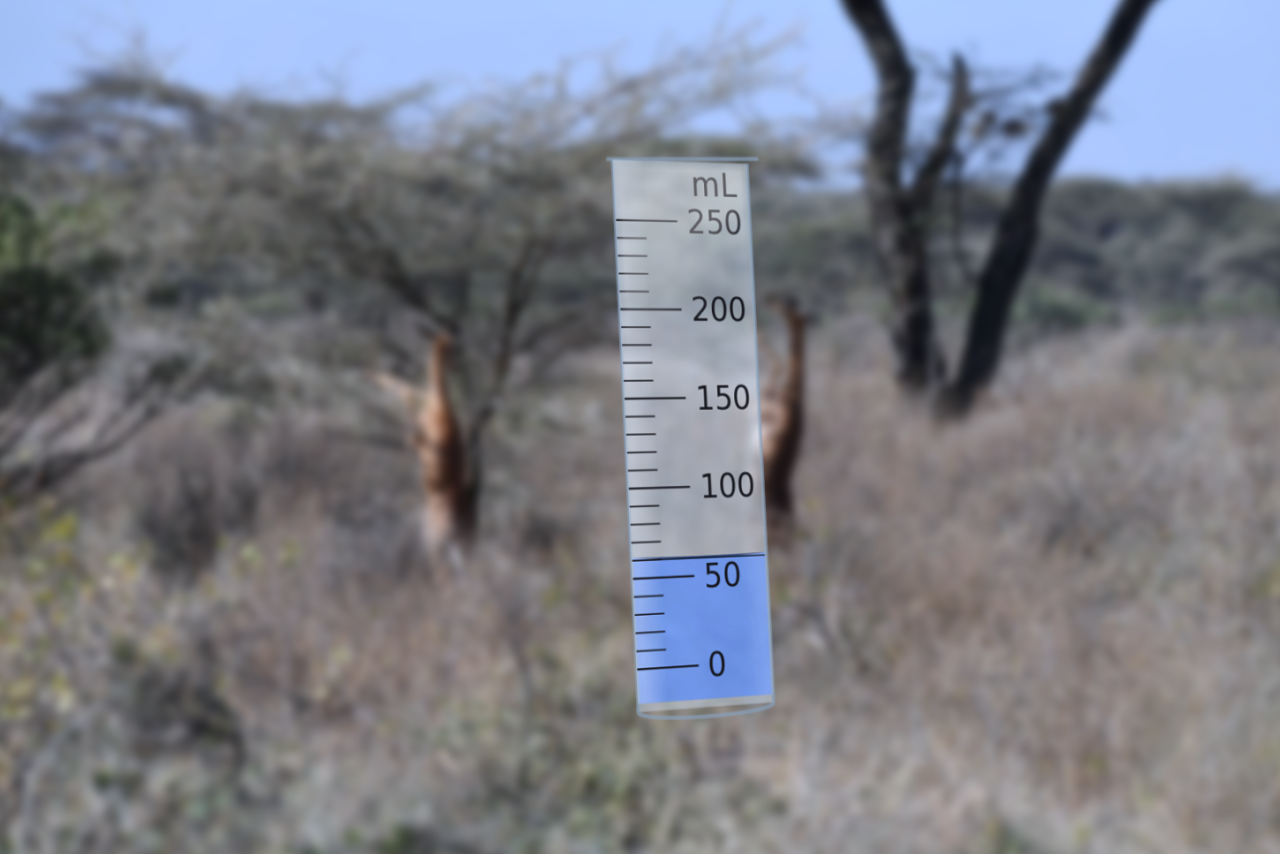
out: 60 mL
